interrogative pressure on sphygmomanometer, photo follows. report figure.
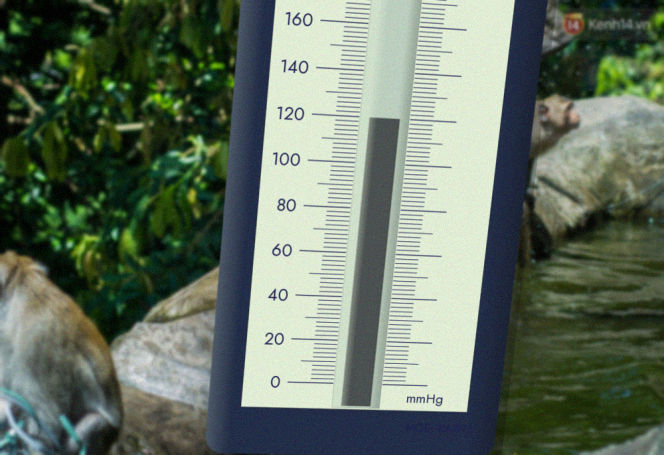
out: 120 mmHg
